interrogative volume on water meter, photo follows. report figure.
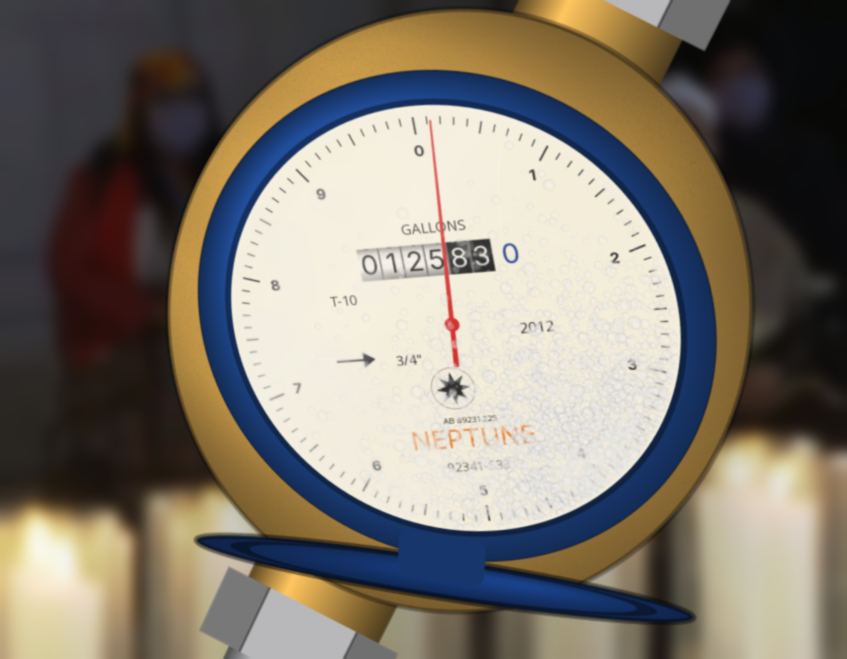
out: 125830.1 gal
